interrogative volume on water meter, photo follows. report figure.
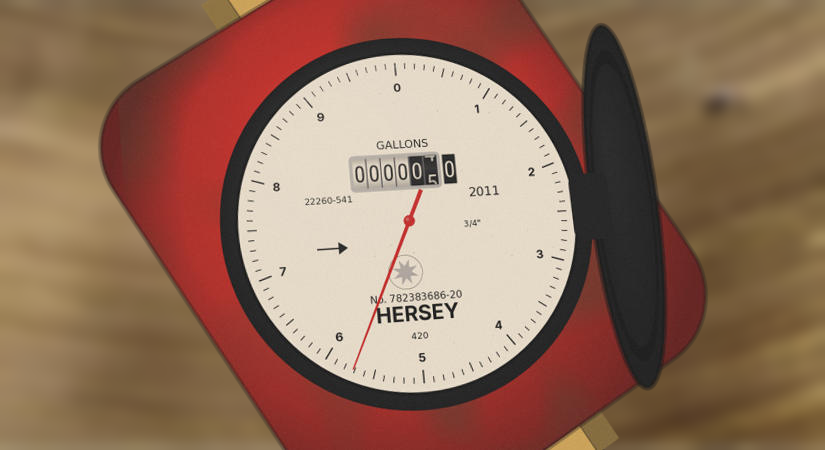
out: 45.7 gal
